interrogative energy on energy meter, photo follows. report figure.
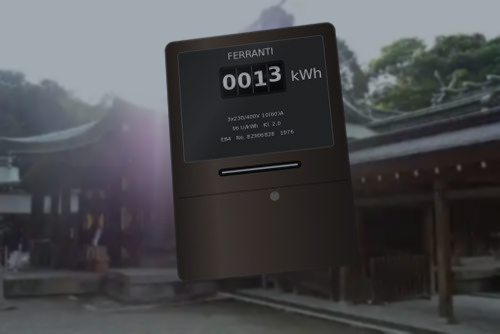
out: 13 kWh
